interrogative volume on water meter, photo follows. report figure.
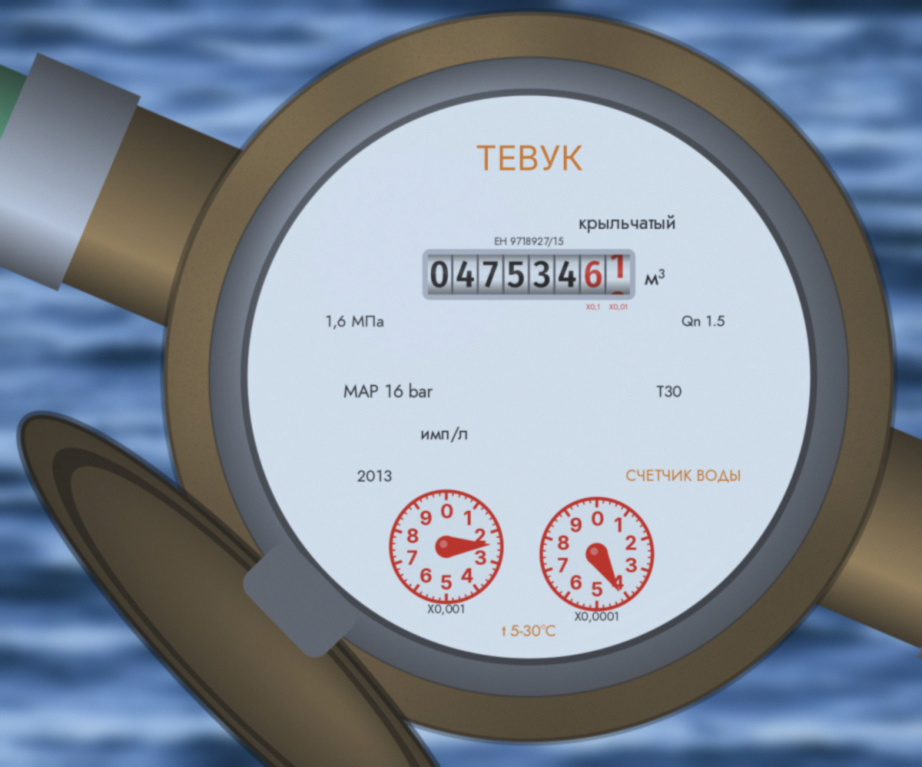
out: 47534.6124 m³
